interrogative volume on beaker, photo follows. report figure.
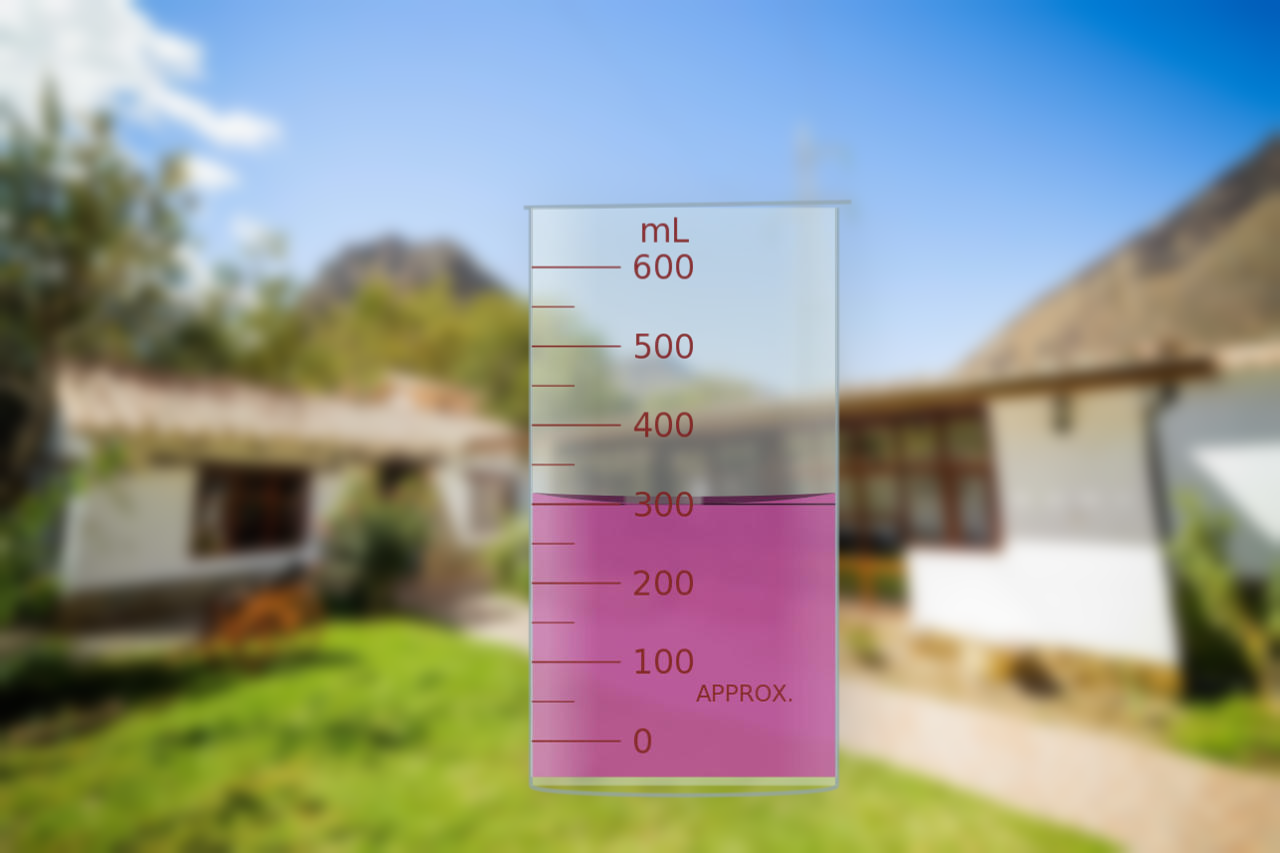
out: 300 mL
